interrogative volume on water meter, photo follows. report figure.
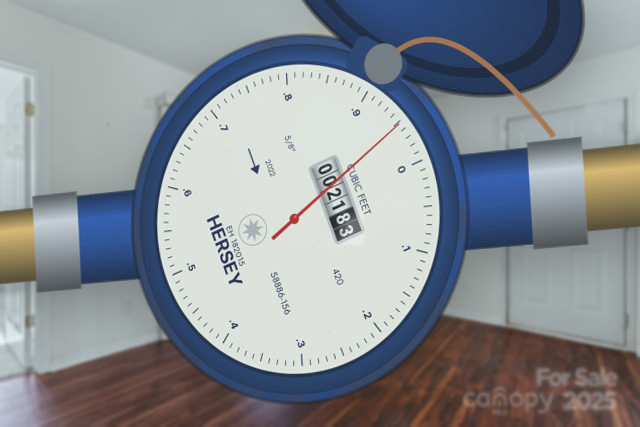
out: 2182.95 ft³
